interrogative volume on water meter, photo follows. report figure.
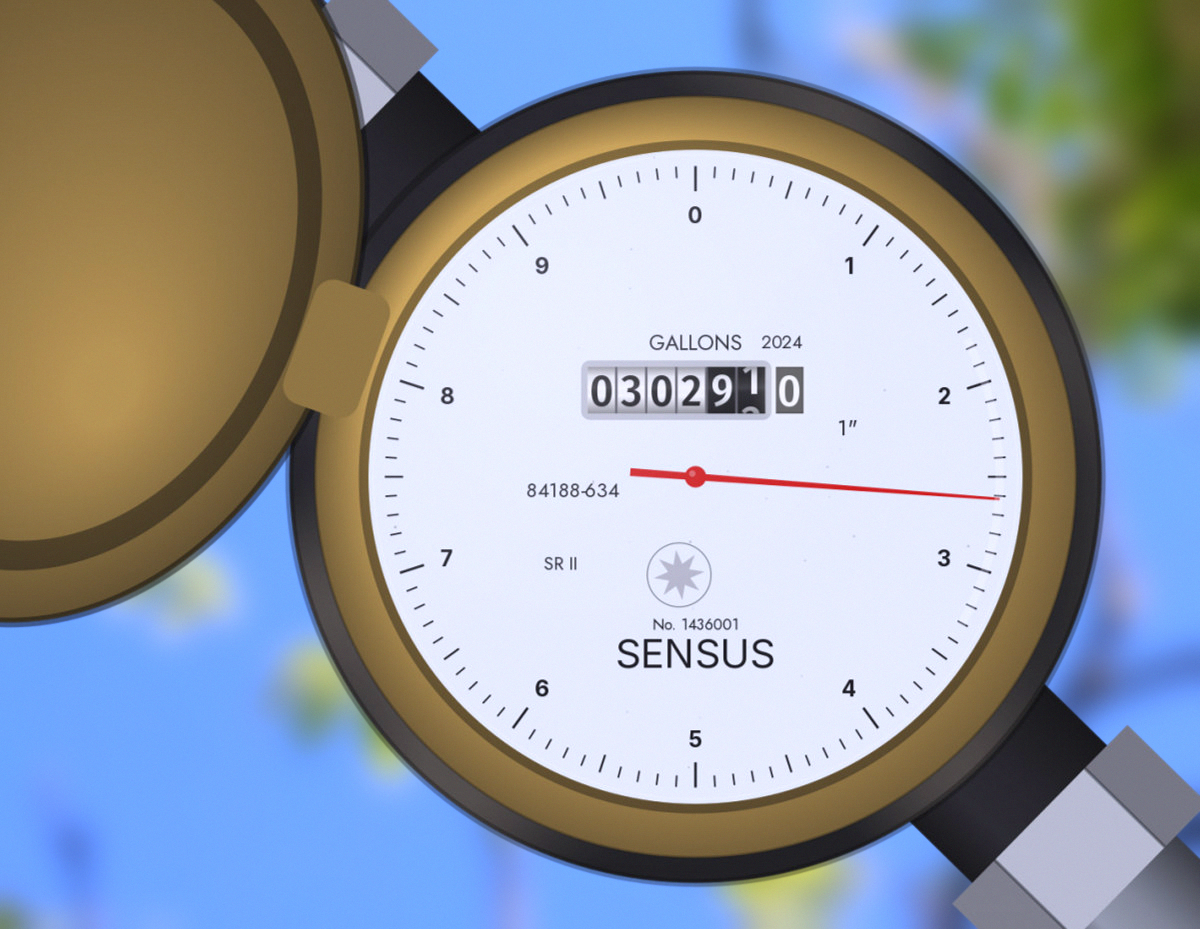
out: 302912.6 gal
